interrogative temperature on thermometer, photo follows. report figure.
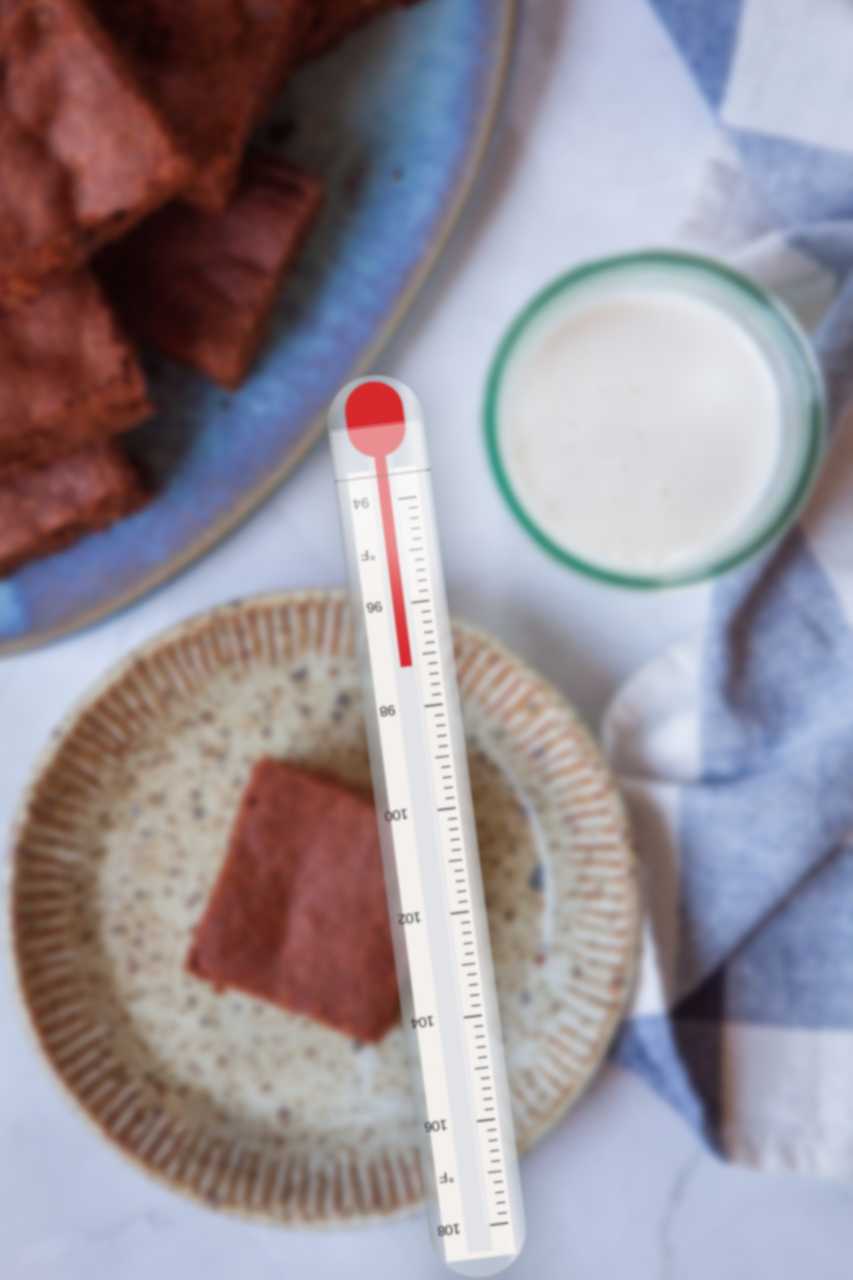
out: 97.2 °F
